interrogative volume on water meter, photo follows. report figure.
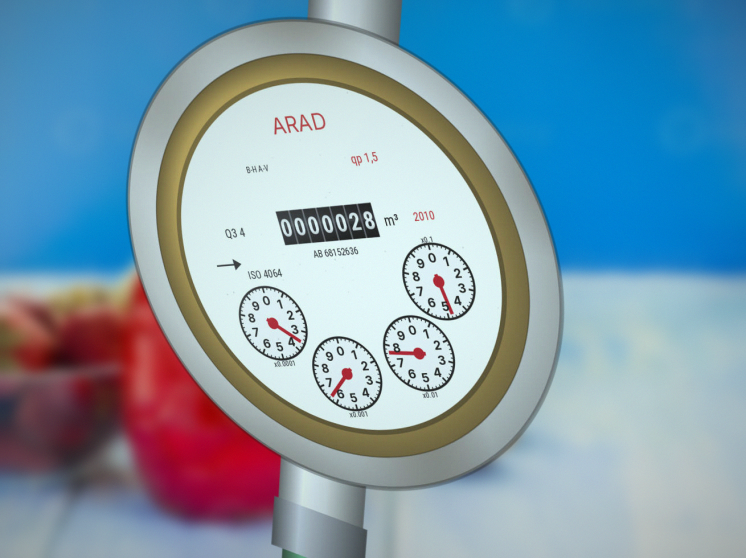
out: 28.4763 m³
